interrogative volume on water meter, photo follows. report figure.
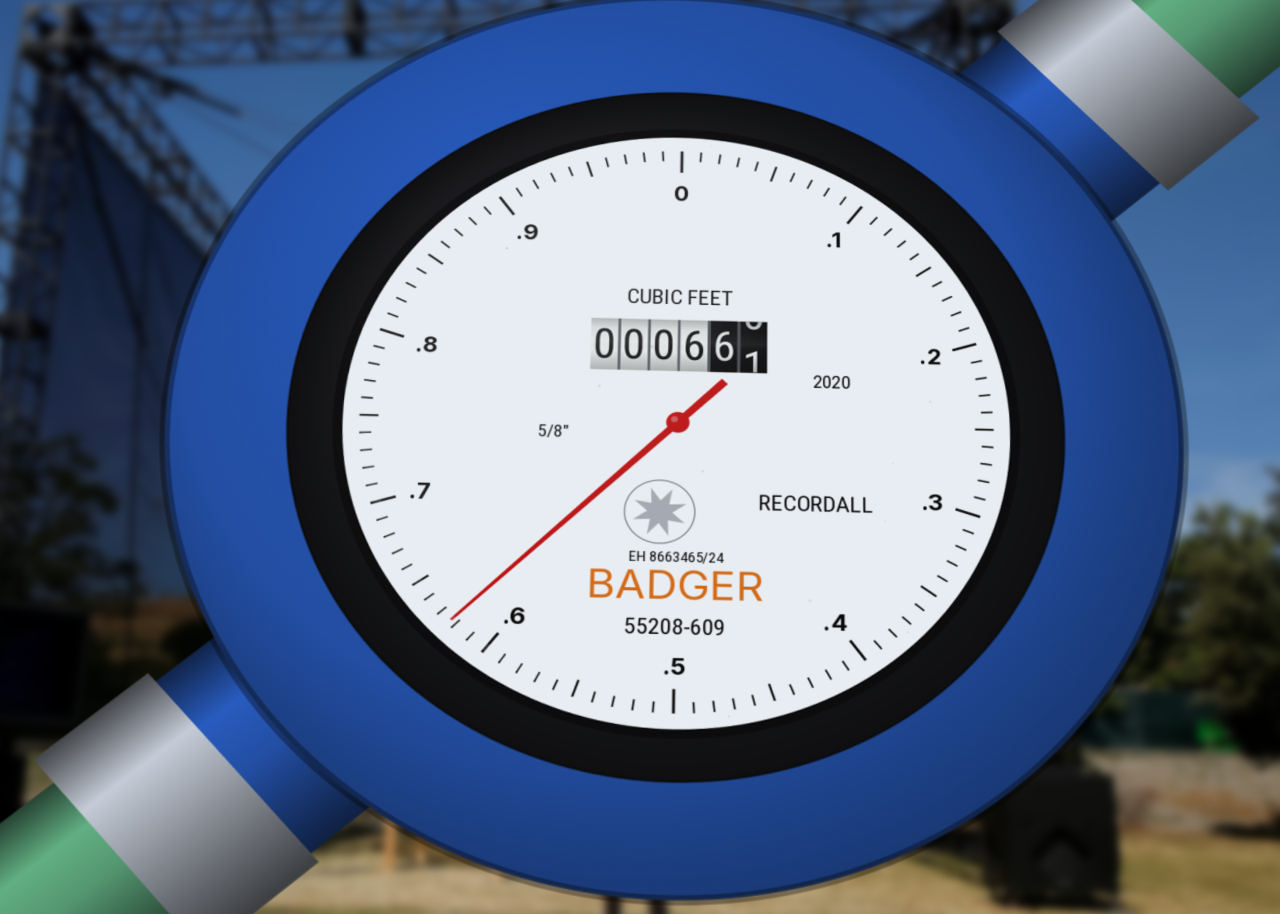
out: 660.62 ft³
